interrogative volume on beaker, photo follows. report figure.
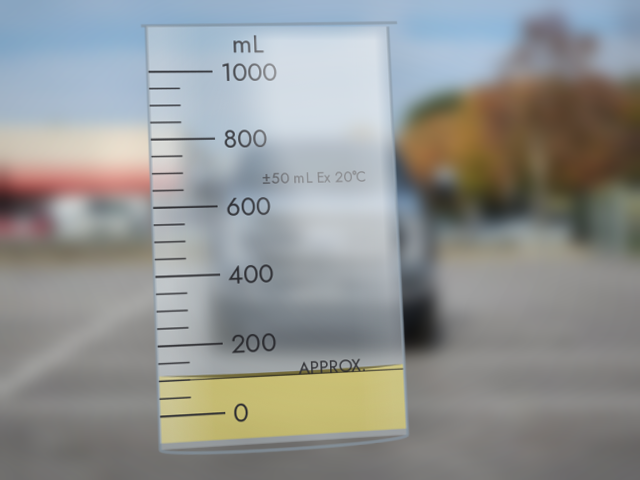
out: 100 mL
